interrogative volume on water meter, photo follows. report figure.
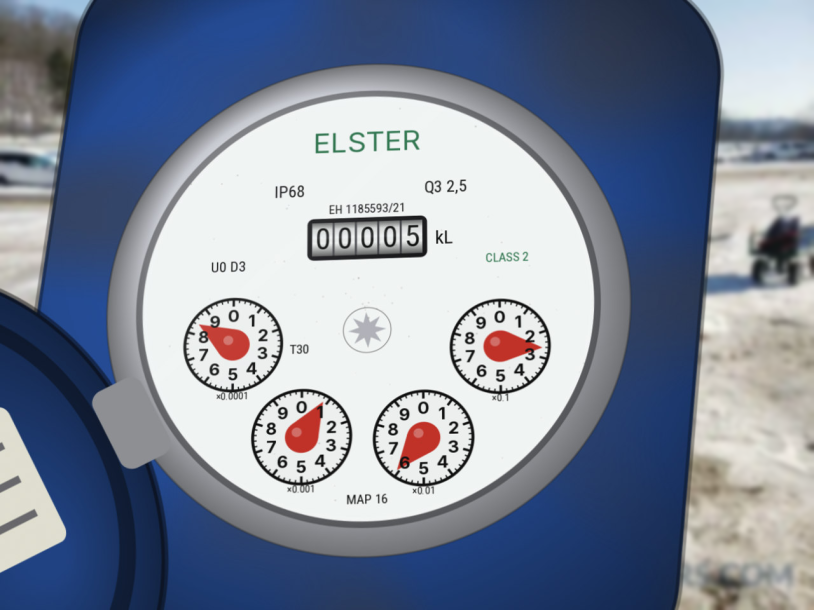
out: 5.2608 kL
